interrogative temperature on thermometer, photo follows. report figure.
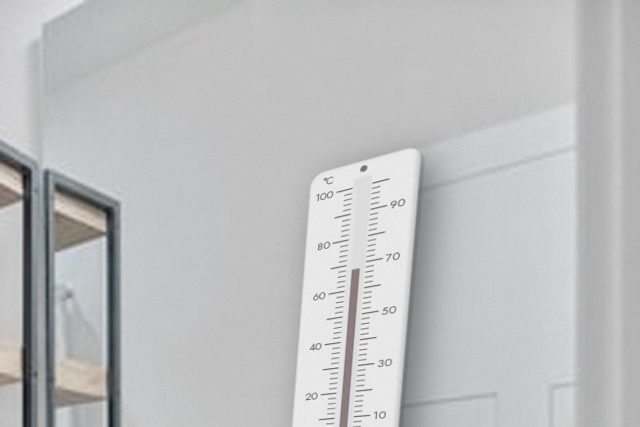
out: 68 °C
